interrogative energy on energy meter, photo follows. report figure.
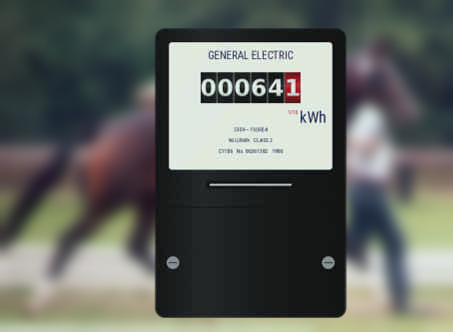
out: 64.1 kWh
